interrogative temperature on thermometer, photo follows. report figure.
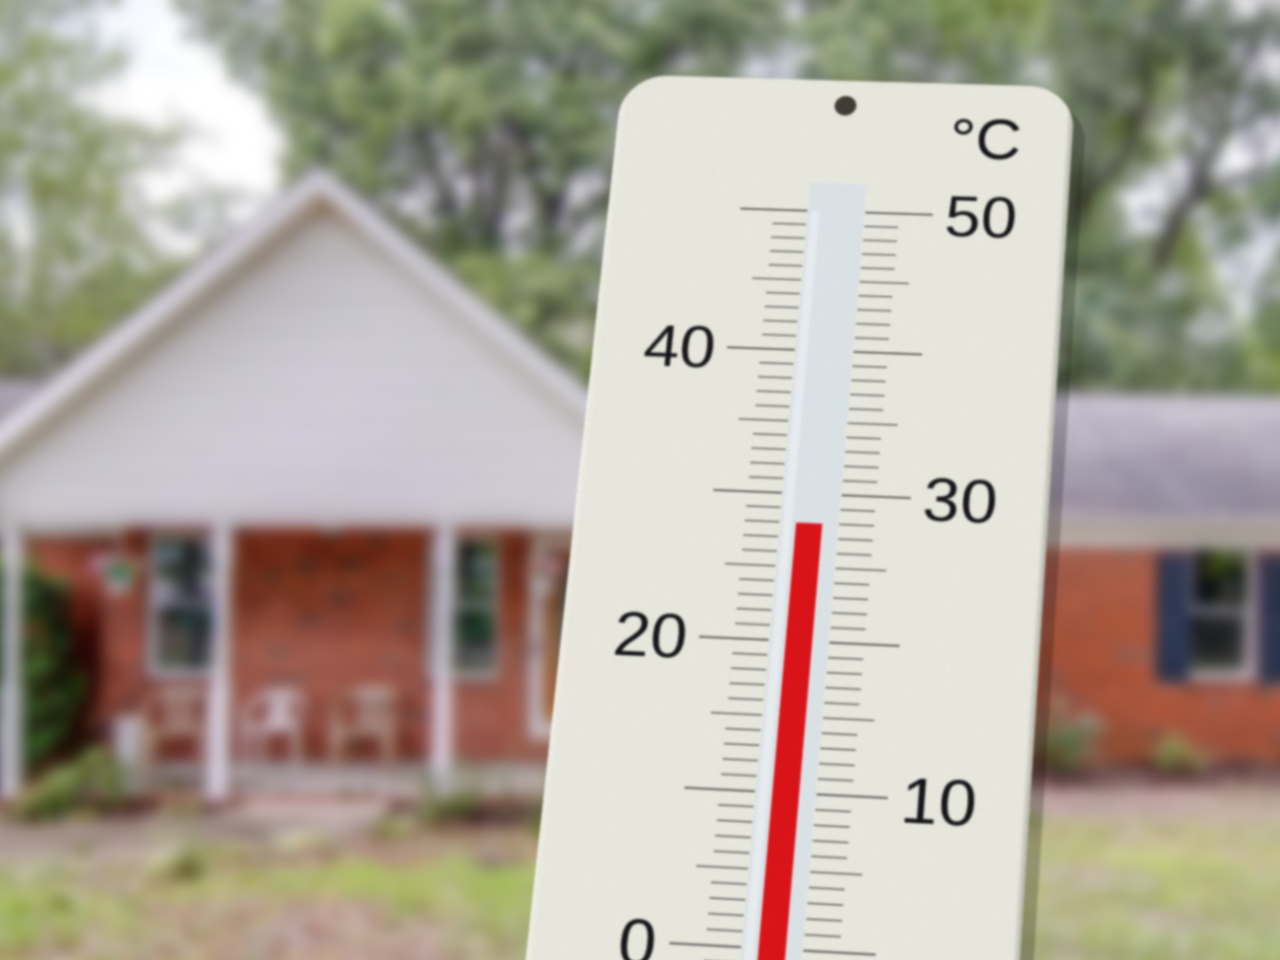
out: 28 °C
